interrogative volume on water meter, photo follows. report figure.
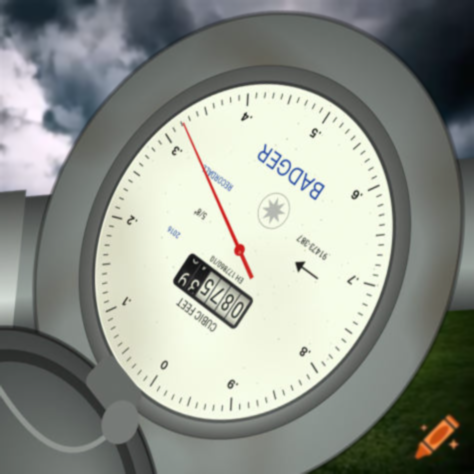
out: 87539.32 ft³
